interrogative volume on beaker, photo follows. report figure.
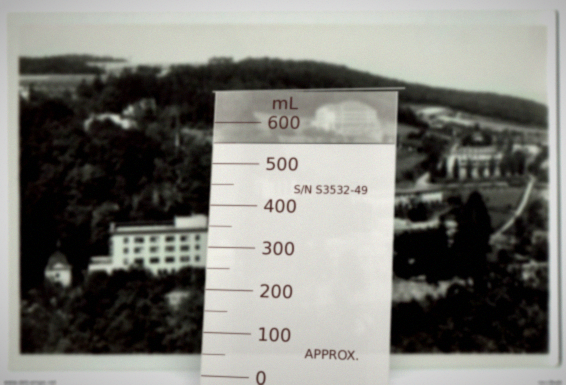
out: 550 mL
